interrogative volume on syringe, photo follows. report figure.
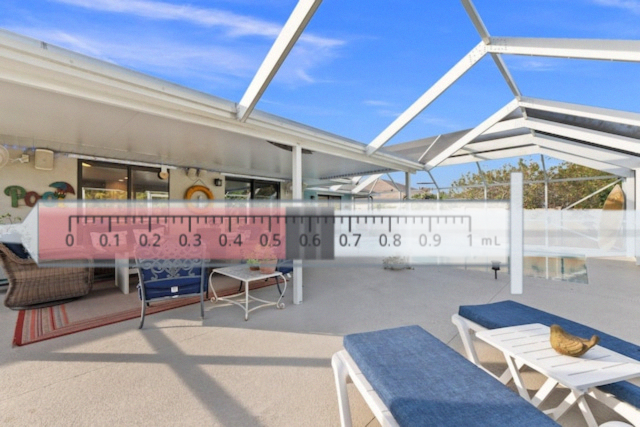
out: 0.54 mL
